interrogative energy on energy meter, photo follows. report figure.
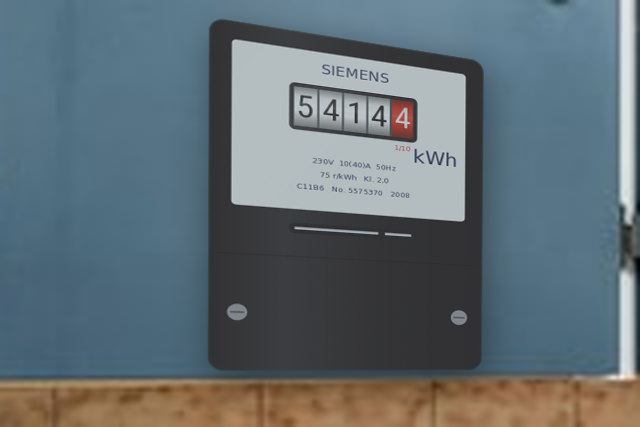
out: 5414.4 kWh
